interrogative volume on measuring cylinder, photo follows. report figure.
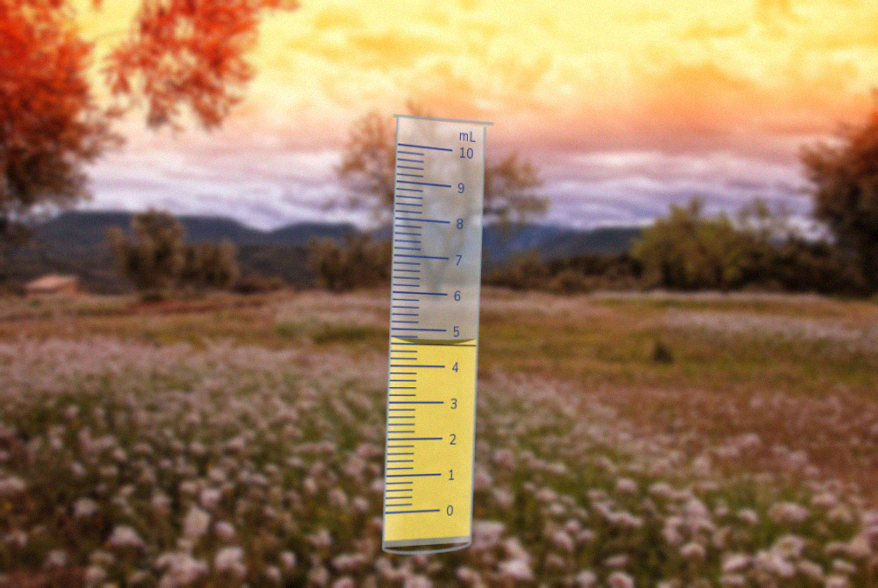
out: 4.6 mL
